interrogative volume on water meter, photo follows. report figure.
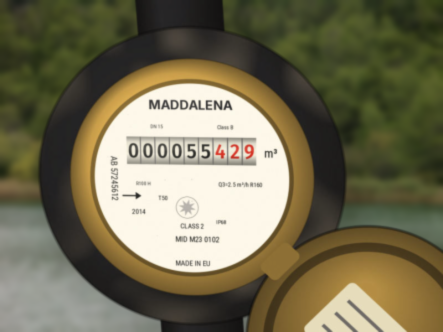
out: 55.429 m³
